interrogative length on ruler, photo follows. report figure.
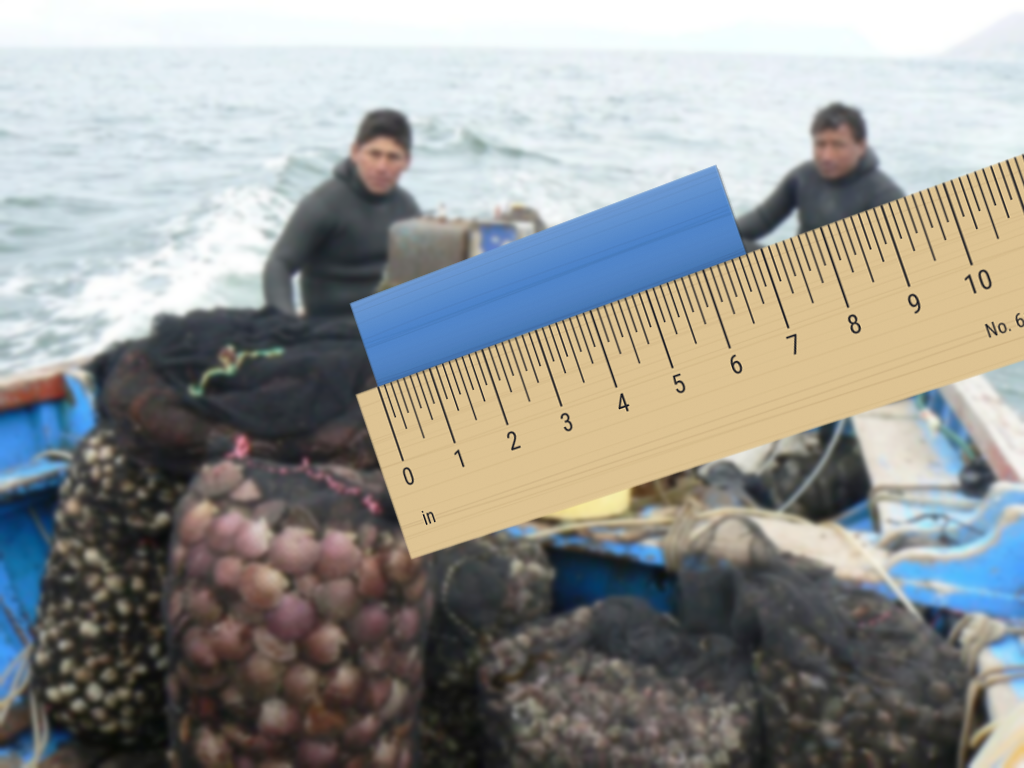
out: 6.75 in
